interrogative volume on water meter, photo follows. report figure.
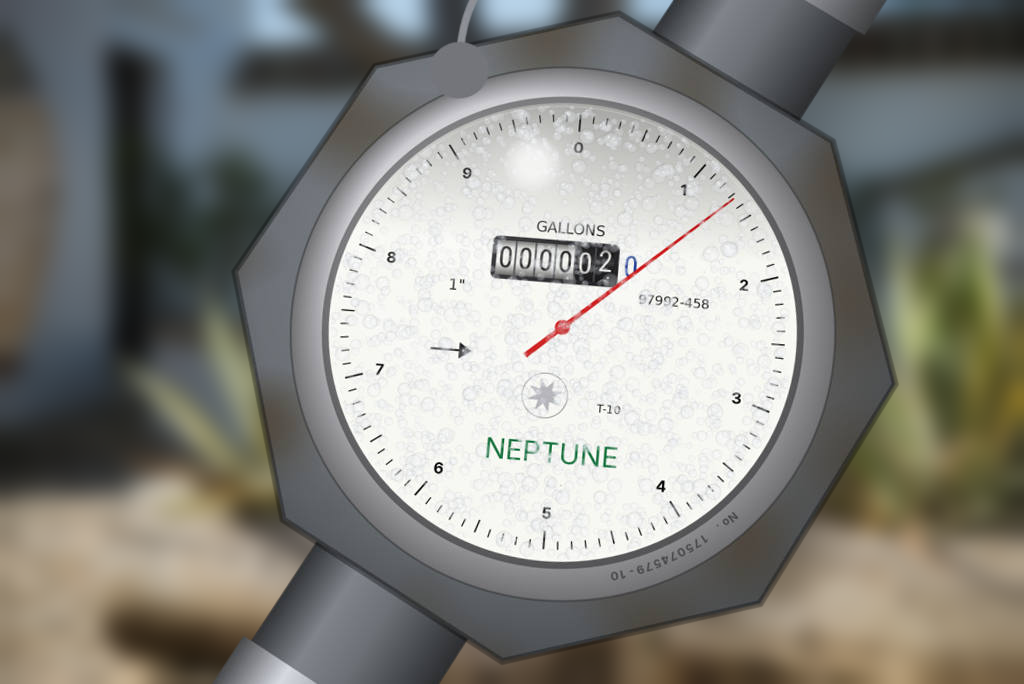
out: 21.3 gal
